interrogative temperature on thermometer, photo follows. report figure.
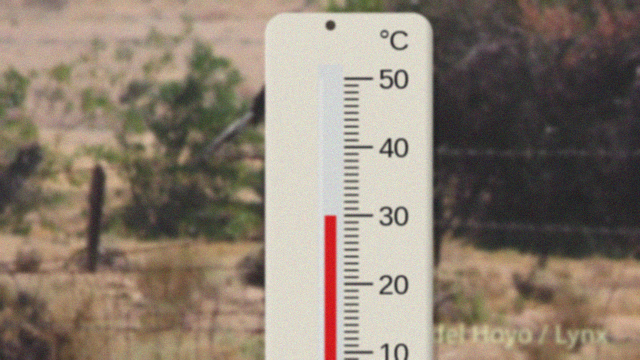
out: 30 °C
